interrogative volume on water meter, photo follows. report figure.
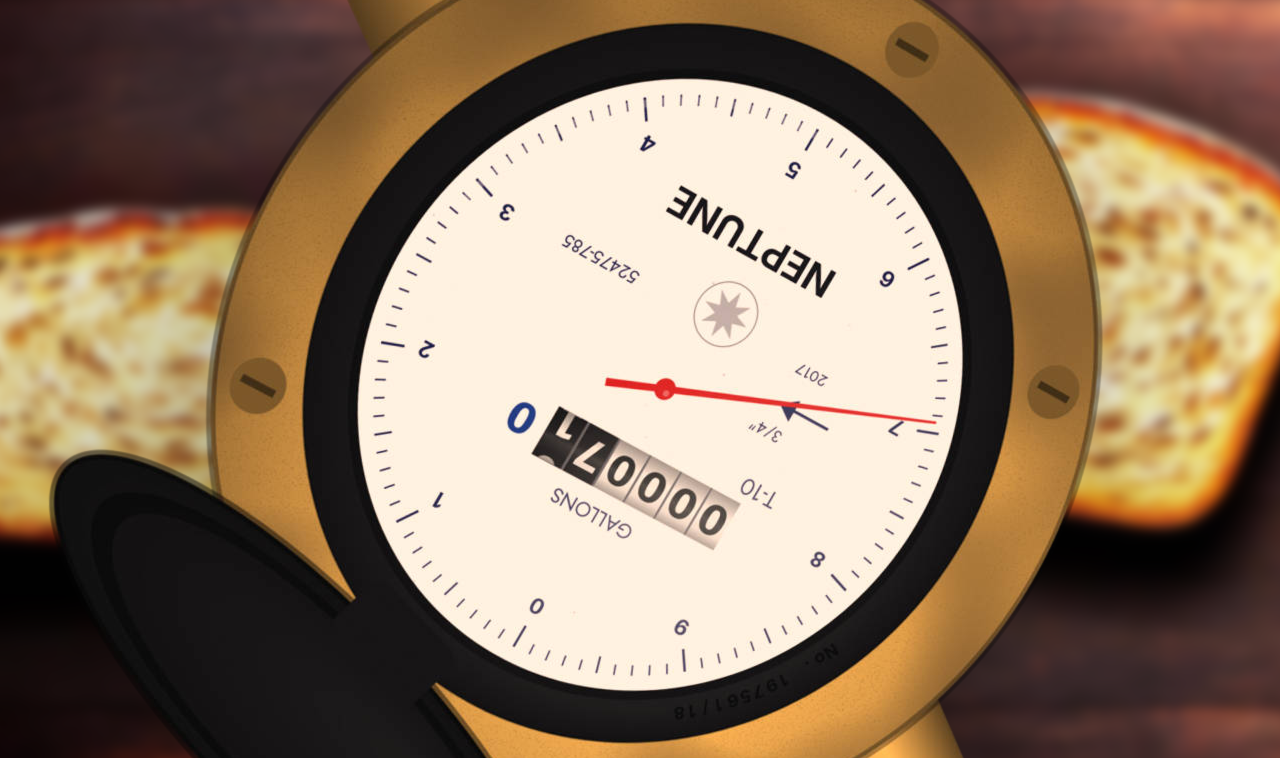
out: 706.9 gal
